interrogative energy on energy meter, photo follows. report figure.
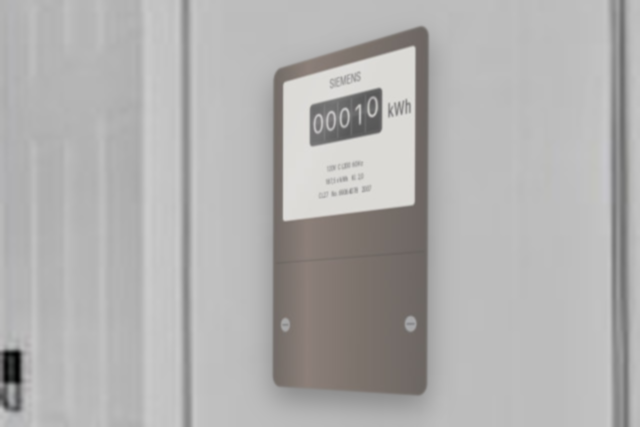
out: 10 kWh
